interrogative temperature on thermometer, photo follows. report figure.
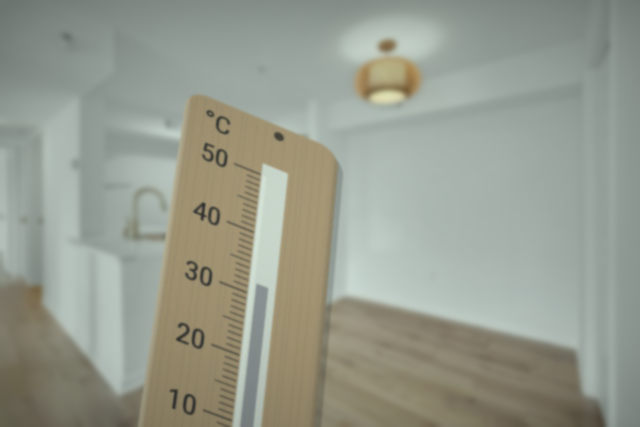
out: 32 °C
